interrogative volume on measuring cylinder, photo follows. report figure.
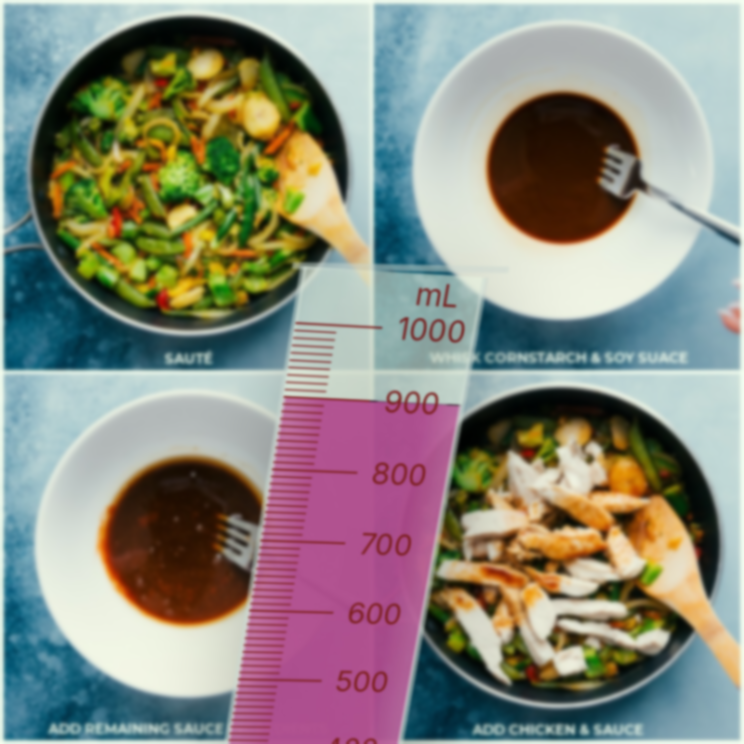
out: 900 mL
